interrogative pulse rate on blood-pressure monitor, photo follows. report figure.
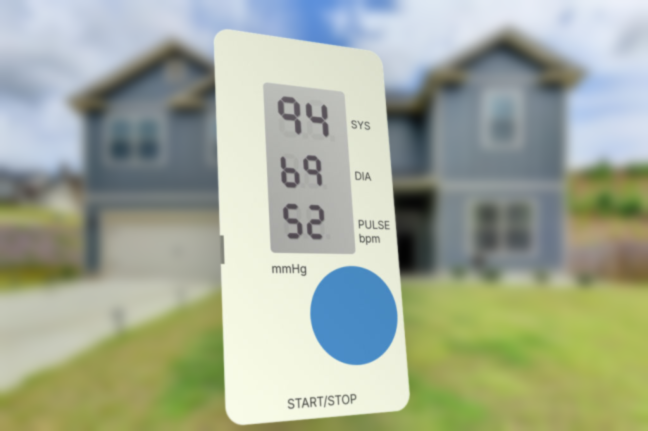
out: 52 bpm
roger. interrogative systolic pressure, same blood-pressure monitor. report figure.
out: 94 mmHg
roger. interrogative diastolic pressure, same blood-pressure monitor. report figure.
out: 69 mmHg
